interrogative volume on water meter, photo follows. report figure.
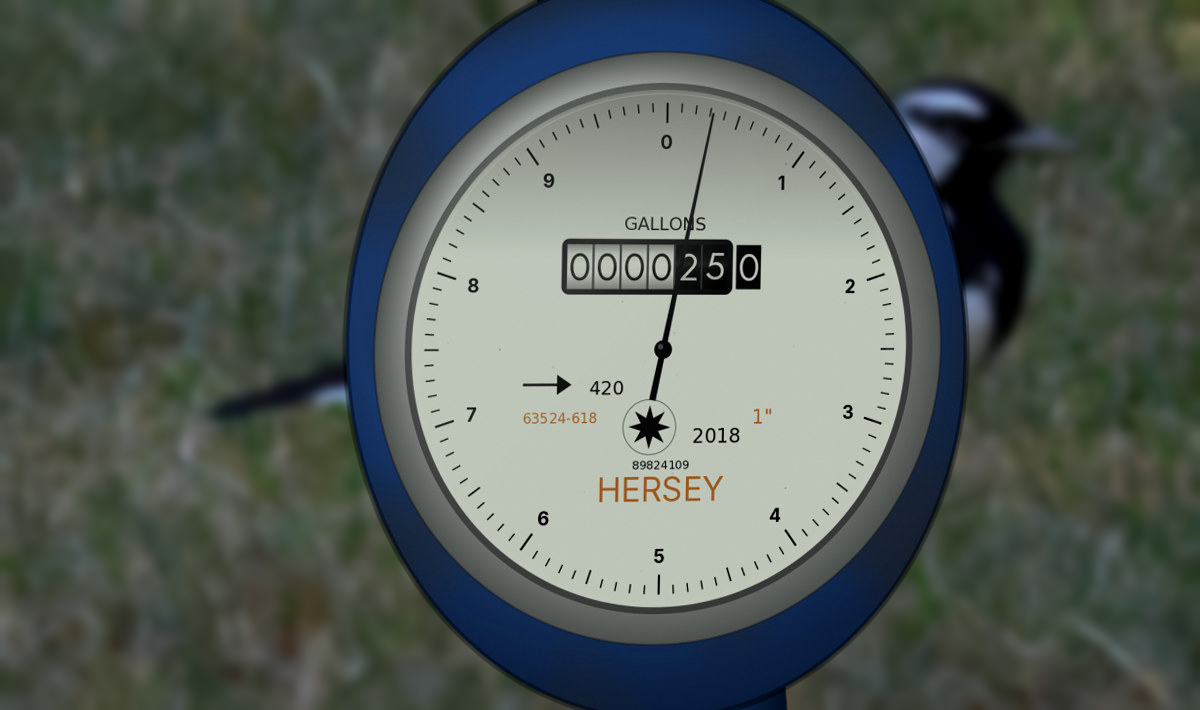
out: 250.3 gal
